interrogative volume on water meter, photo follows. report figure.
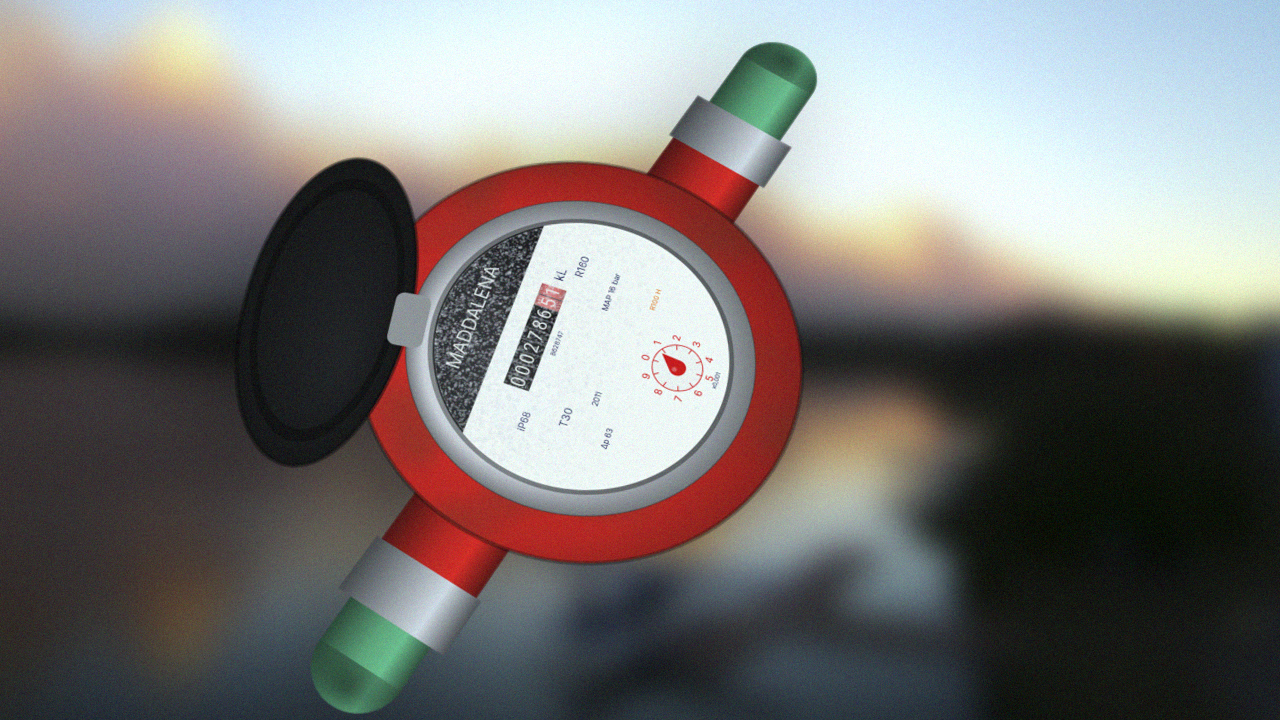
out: 2786.510 kL
